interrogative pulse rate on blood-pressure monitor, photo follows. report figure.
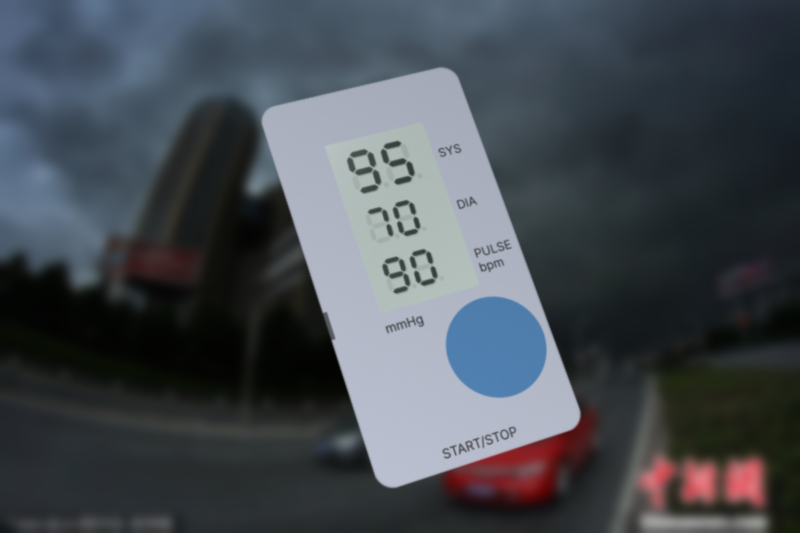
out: 90 bpm
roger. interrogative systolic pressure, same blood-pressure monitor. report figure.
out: 95 mmHg
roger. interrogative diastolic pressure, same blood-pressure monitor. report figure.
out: 70 mmHg
